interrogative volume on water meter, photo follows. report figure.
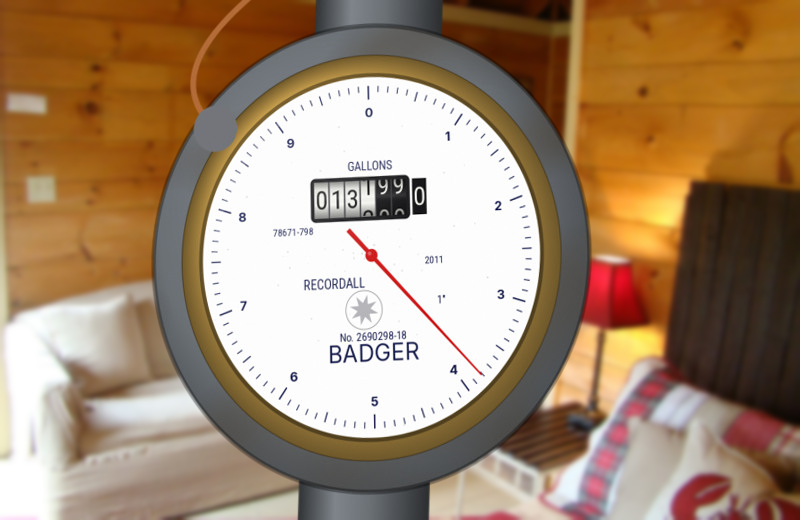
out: 131993.8 gal
